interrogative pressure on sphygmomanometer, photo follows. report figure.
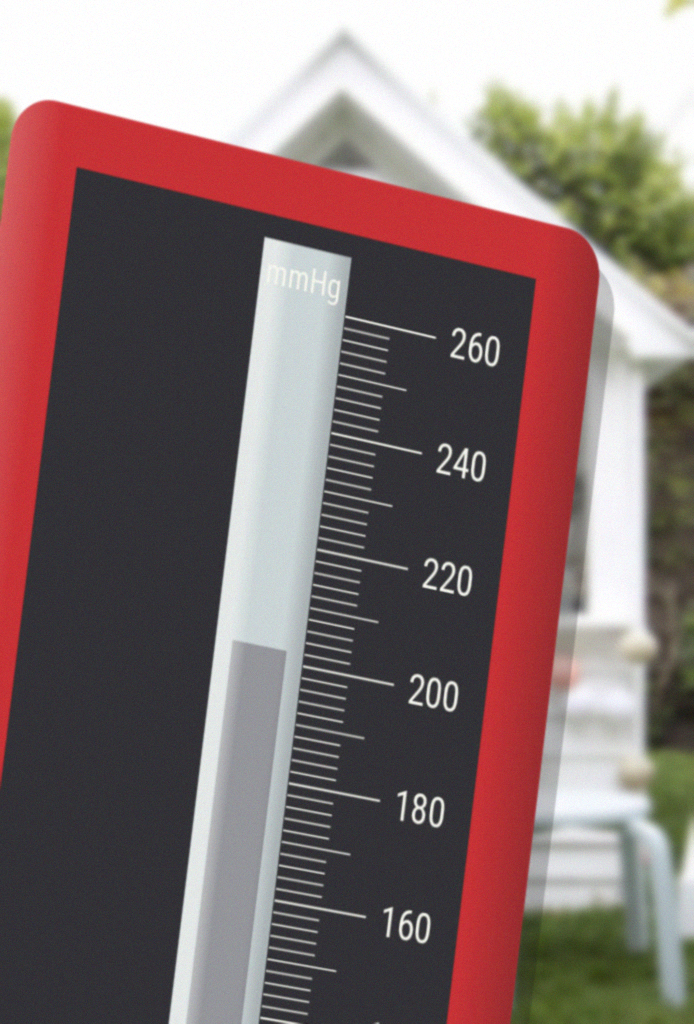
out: 202 mmHg
